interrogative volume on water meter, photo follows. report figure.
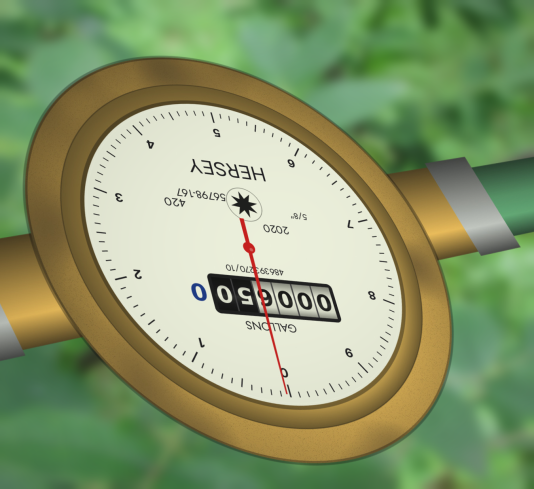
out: 6500.0 gal
